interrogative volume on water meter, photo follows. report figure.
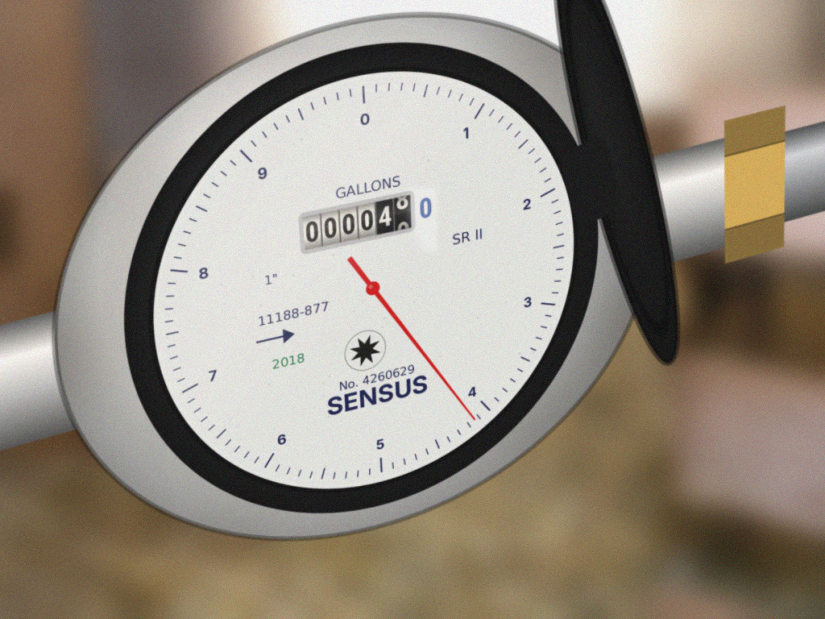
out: 484.1 gal
